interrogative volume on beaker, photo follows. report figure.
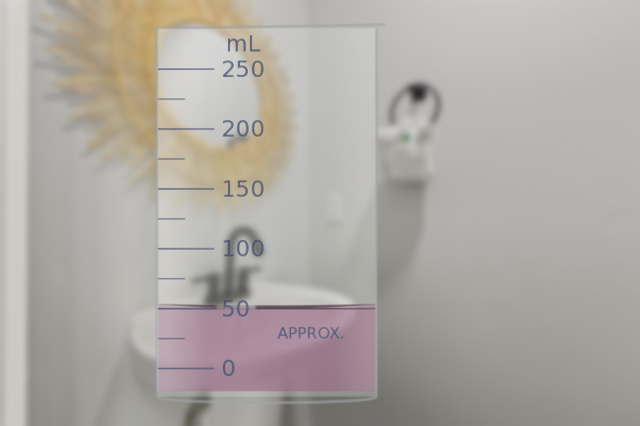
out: 50 mL
